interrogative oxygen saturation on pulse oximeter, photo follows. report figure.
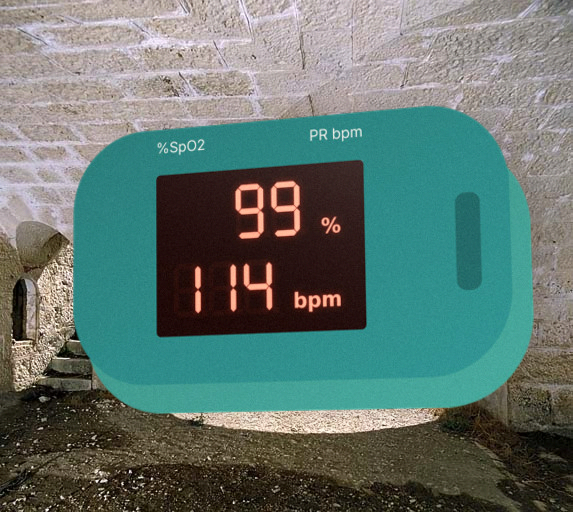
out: 99 %
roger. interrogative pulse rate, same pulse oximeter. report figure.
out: 114 bpm
